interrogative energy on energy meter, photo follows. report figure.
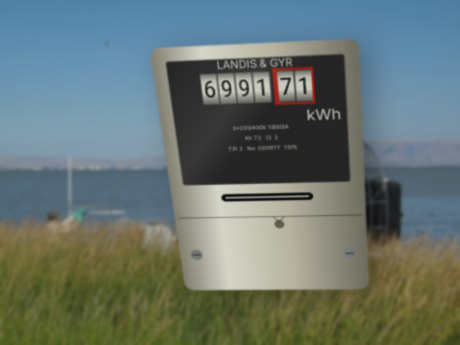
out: 6991.71 kWh
